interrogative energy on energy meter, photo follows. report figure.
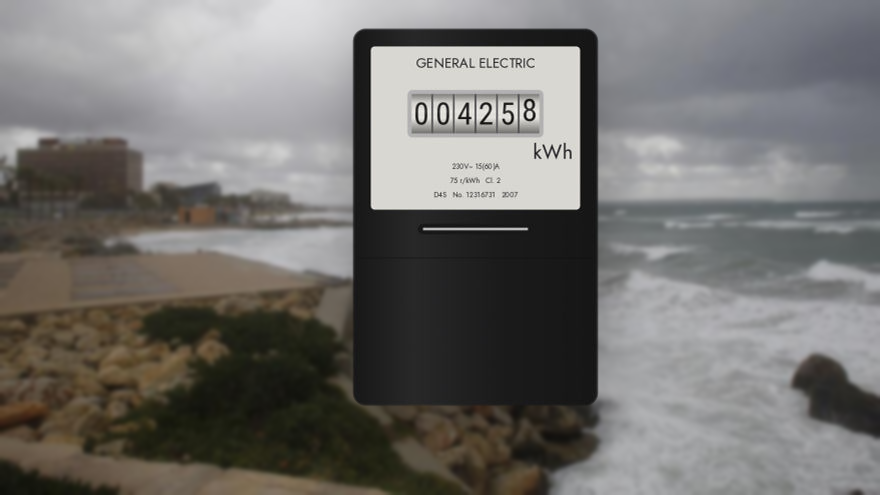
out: 4258 kWh
